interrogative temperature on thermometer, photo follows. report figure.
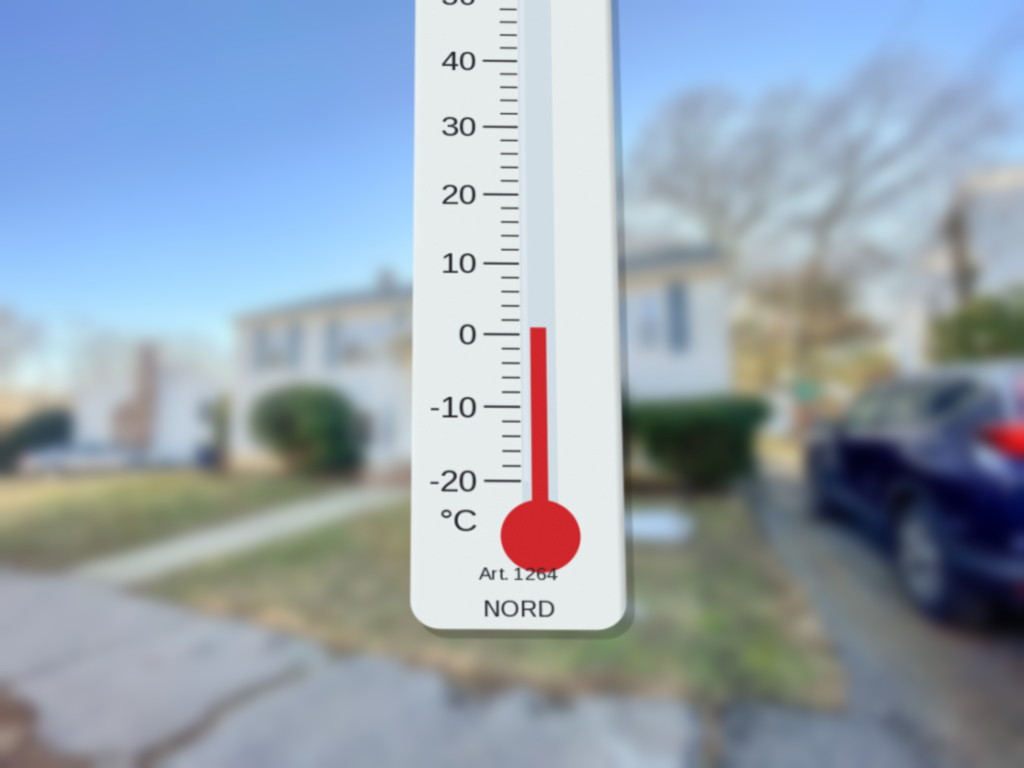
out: 1 °C
